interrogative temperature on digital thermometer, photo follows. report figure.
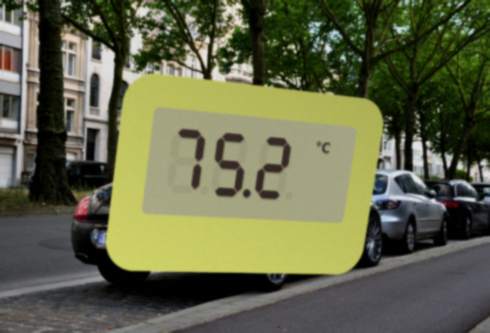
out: 75.2 °C
